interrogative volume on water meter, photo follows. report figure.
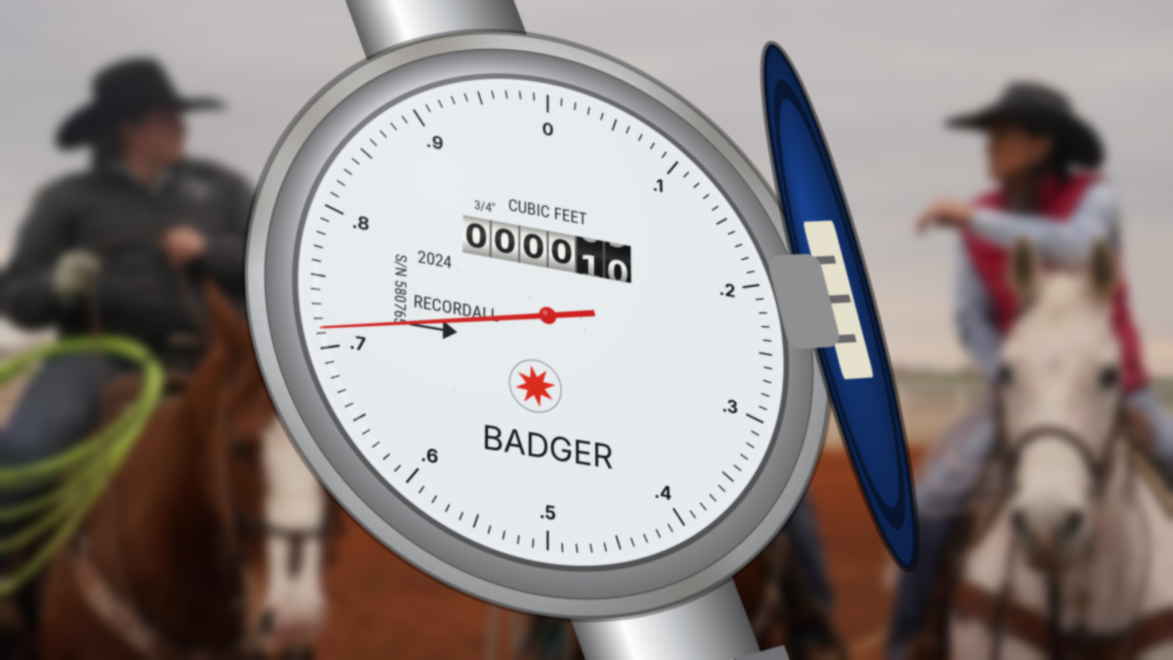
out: 9.71 ft³
